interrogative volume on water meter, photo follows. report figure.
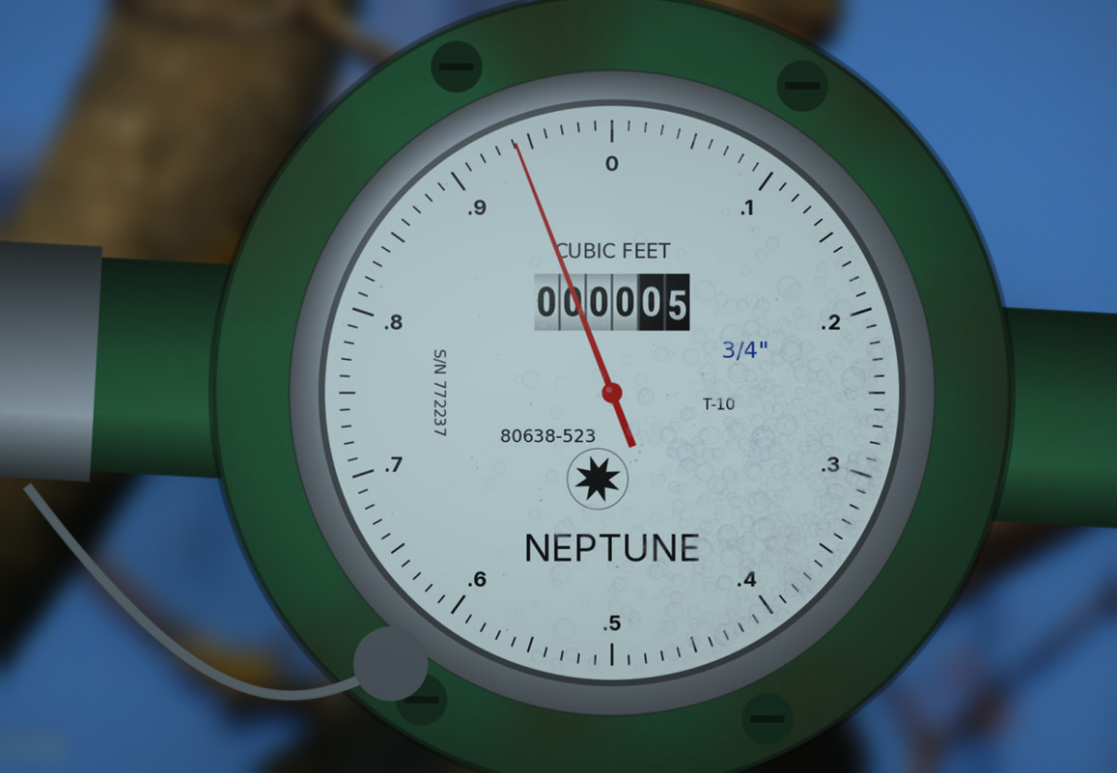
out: 4.94 ft³
